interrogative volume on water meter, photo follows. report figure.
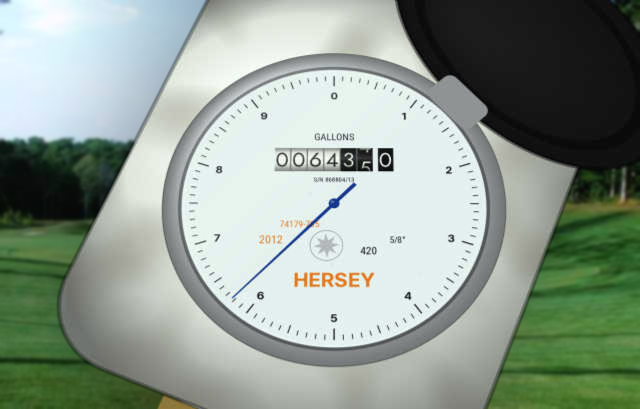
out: 64346.2 gal
